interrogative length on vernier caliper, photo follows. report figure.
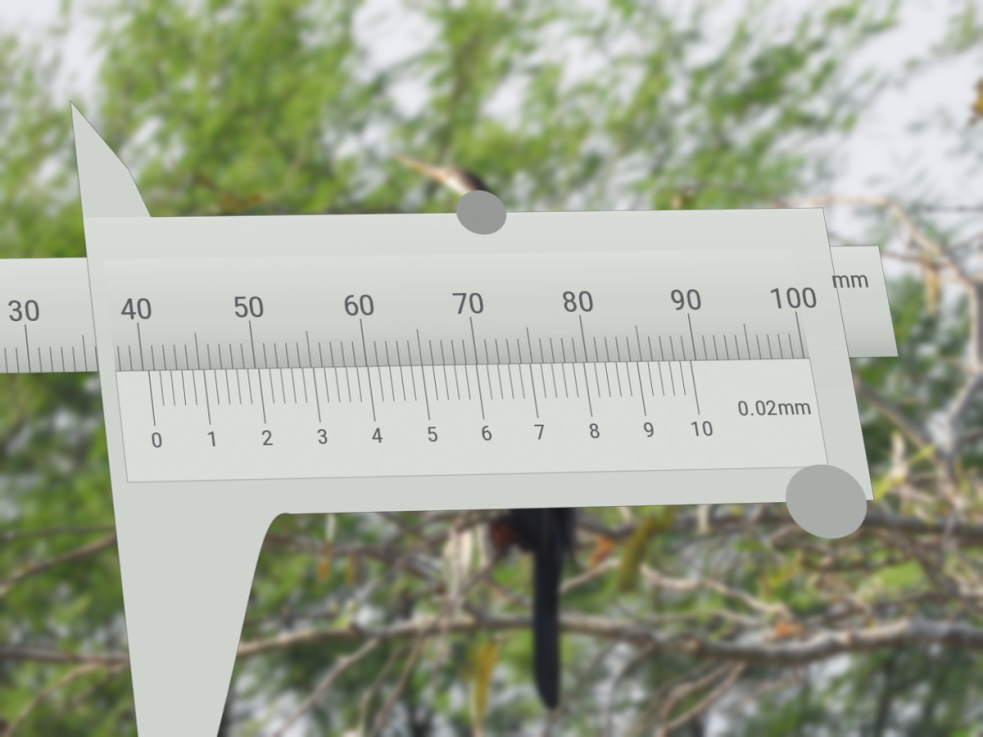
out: 40.5 mm
